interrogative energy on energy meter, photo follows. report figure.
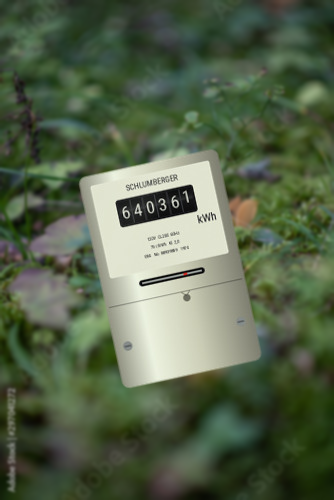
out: 640361 kWh
